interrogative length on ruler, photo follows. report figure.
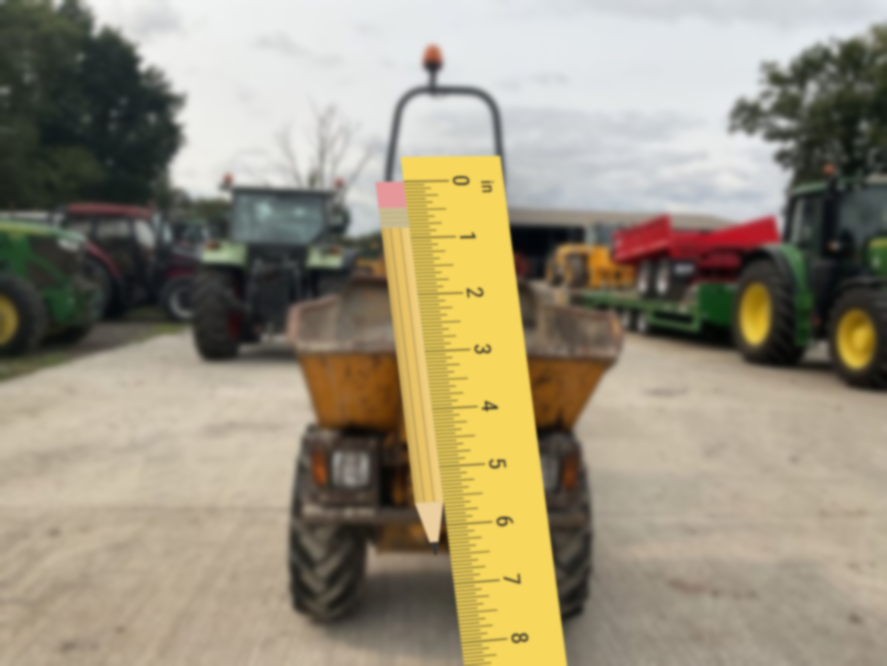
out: 6.5 in
